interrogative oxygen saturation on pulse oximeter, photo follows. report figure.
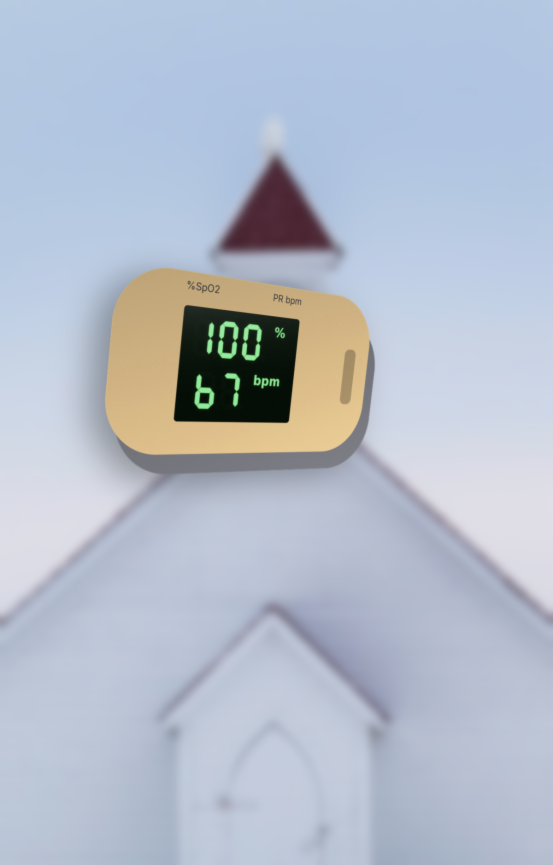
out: 100 %
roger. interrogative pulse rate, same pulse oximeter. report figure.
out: 67 bpm
